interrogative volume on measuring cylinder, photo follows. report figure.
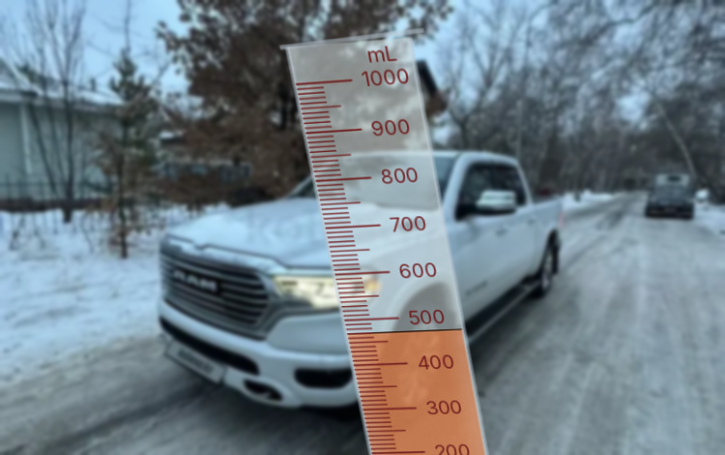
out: 470 mL
